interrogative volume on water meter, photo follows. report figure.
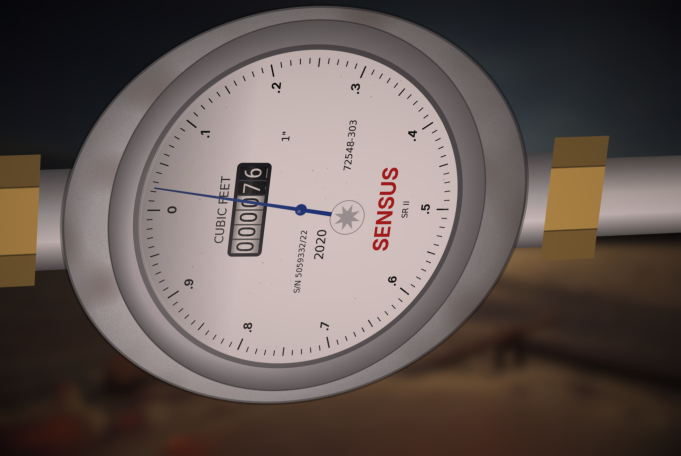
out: 76.02 ft³
